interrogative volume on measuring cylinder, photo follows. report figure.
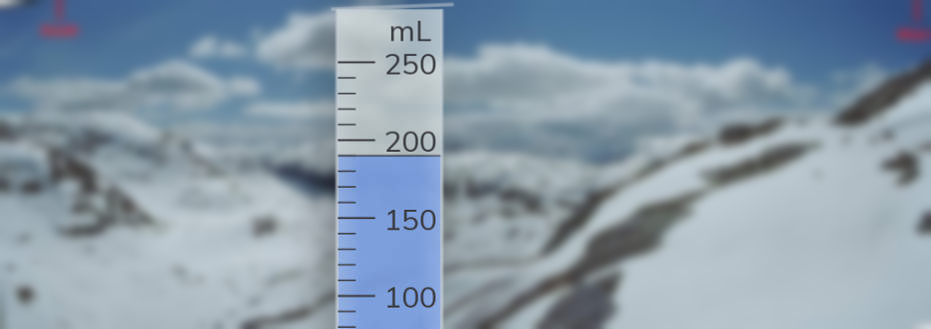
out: 190 mL
